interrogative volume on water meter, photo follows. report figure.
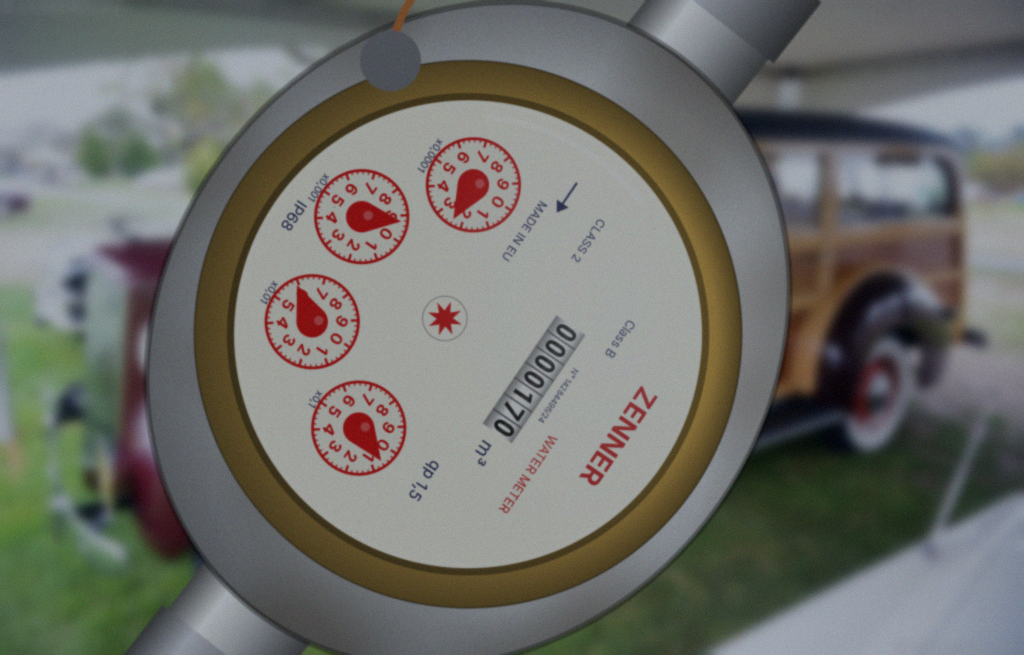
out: 170.0592 m³
